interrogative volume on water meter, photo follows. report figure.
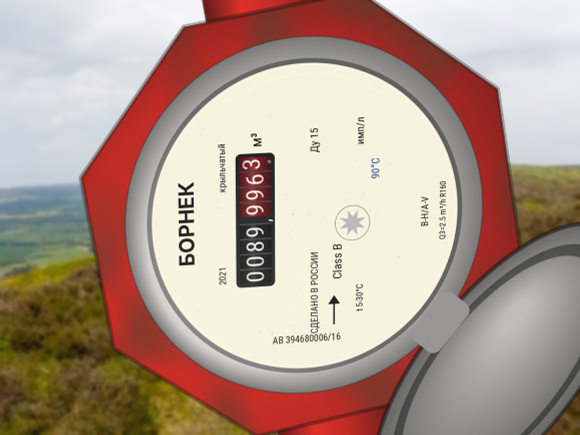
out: 89.9963 m³
